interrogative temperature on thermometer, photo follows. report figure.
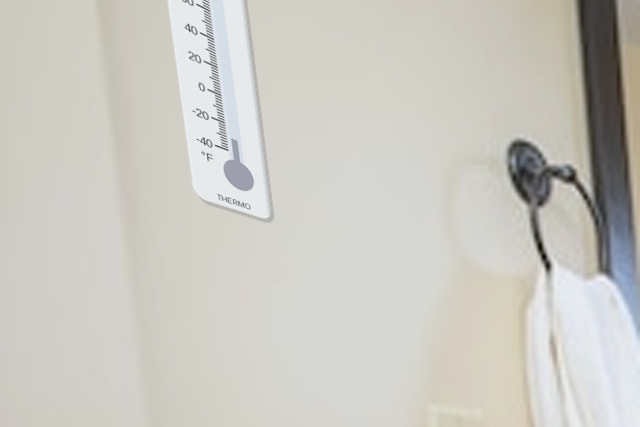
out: -30 °F
